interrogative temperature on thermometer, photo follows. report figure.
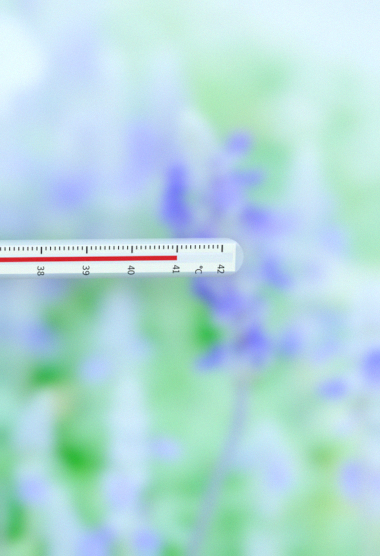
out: 41 °C
